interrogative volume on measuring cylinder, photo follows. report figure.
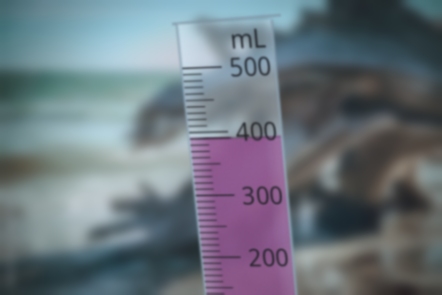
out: 390 mL
